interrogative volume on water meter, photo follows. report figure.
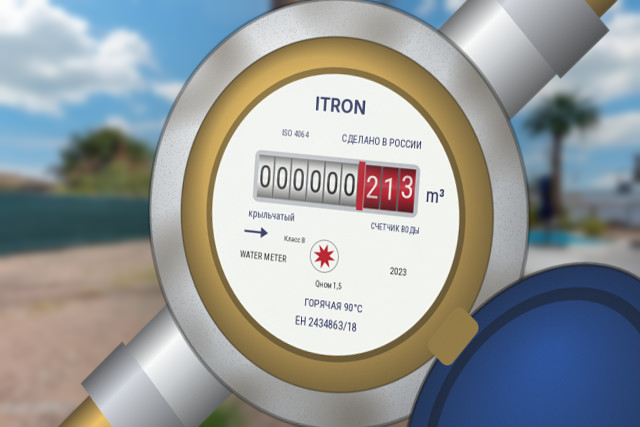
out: 0.213 m³
